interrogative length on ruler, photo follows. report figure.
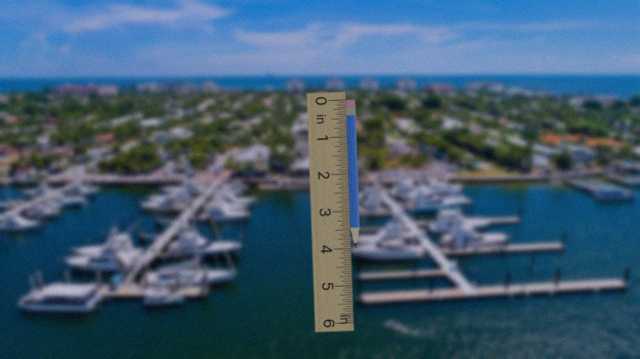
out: 4 in
